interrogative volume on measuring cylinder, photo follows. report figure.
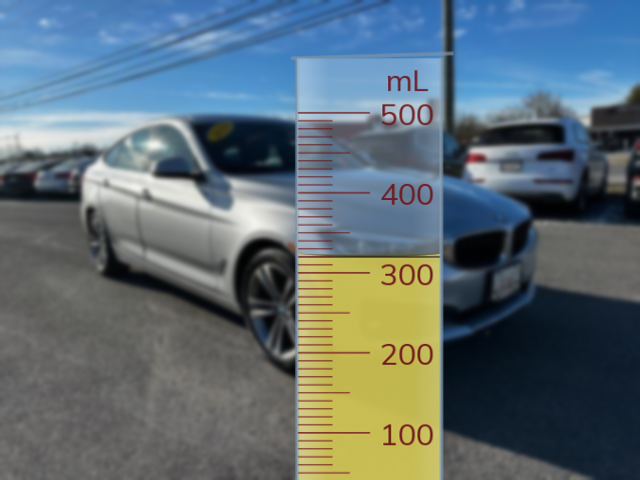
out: 320 mL
